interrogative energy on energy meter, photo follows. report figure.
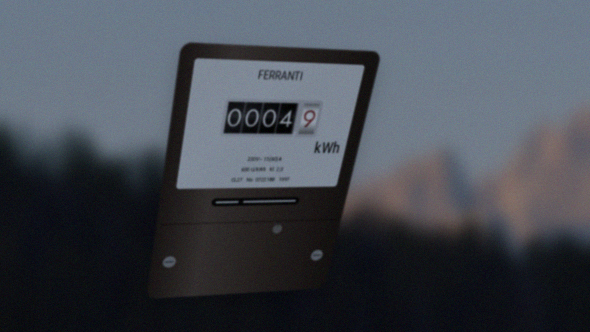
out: 4.9 kWh
